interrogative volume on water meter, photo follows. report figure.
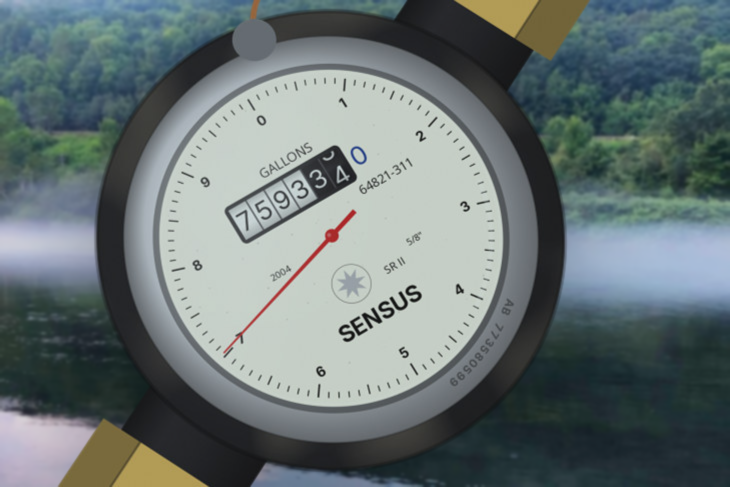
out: 7593337.0 gal
